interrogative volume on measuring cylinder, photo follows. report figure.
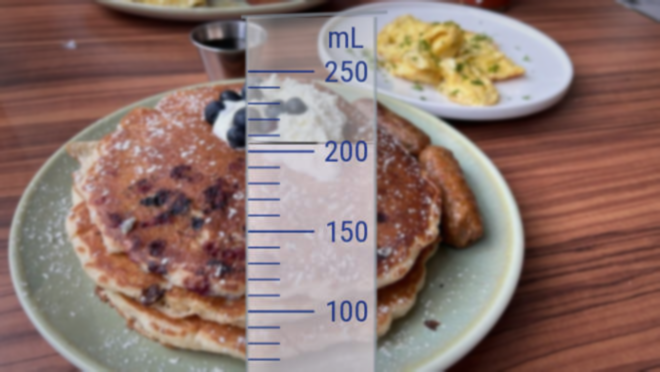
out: 205 mL
